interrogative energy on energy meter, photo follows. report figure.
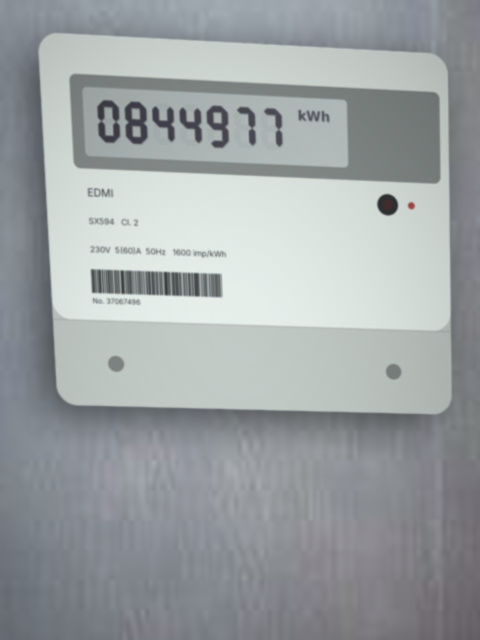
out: 844977 kWh
